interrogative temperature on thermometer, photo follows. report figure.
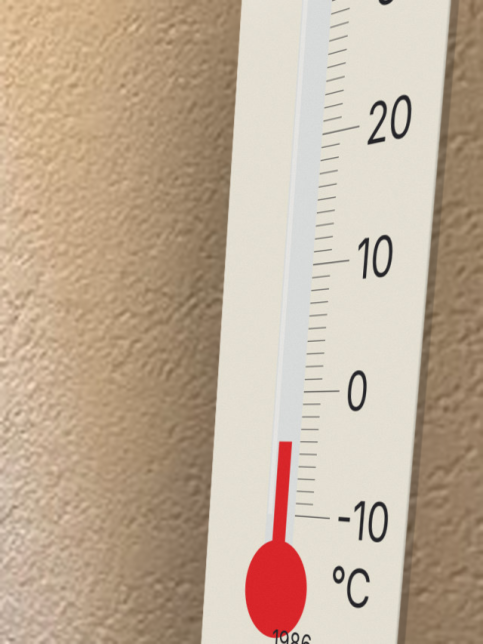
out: -4 °C
